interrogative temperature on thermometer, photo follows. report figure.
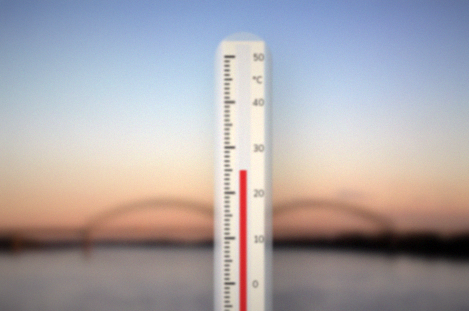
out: 25 °C
